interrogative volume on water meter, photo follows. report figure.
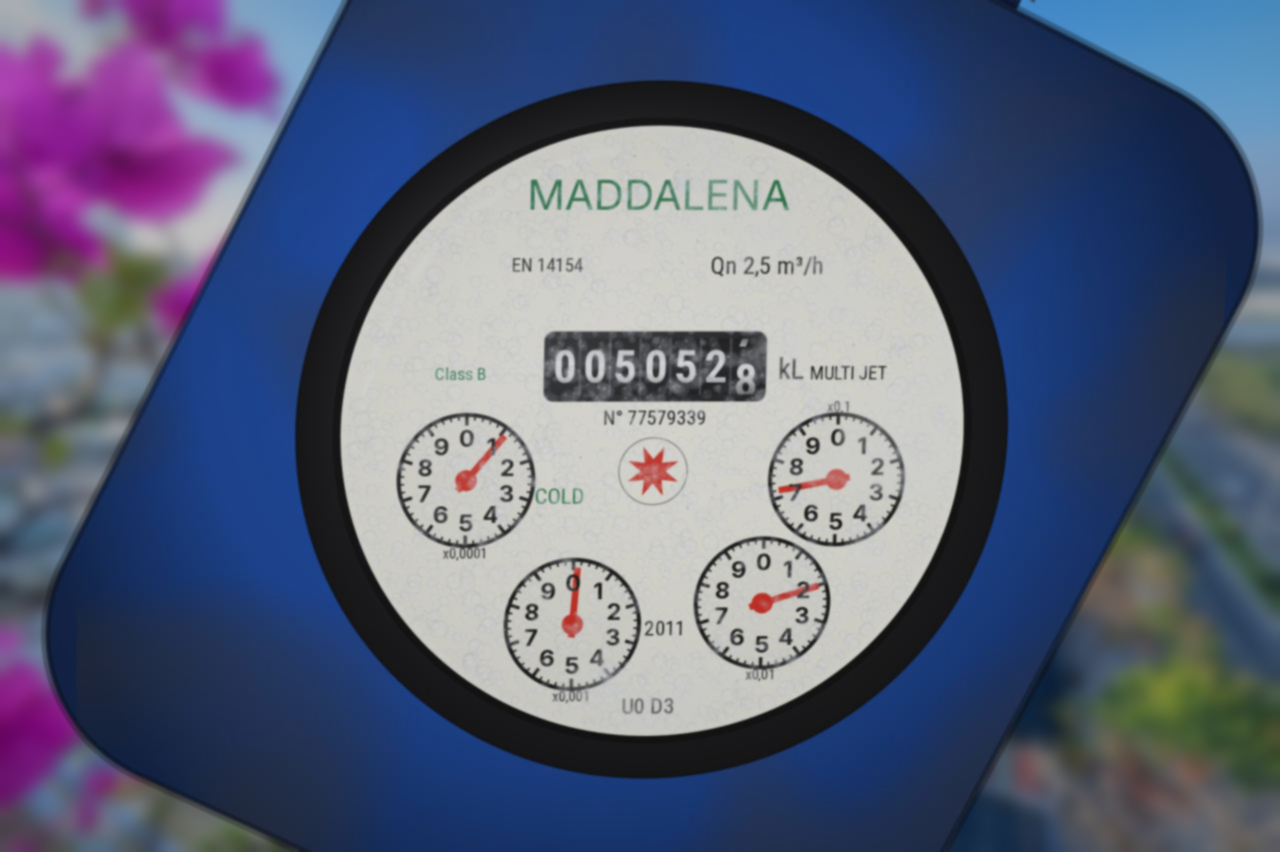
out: 50527.7201 kL
